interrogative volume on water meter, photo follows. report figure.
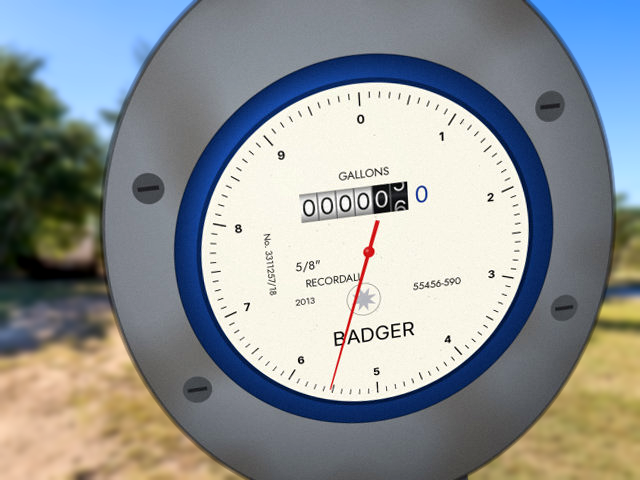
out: 55.5 gal
